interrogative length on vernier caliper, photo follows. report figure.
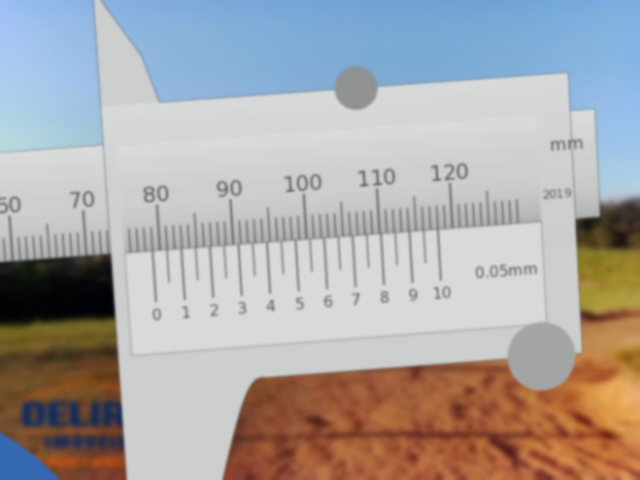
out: 79.0 mm
